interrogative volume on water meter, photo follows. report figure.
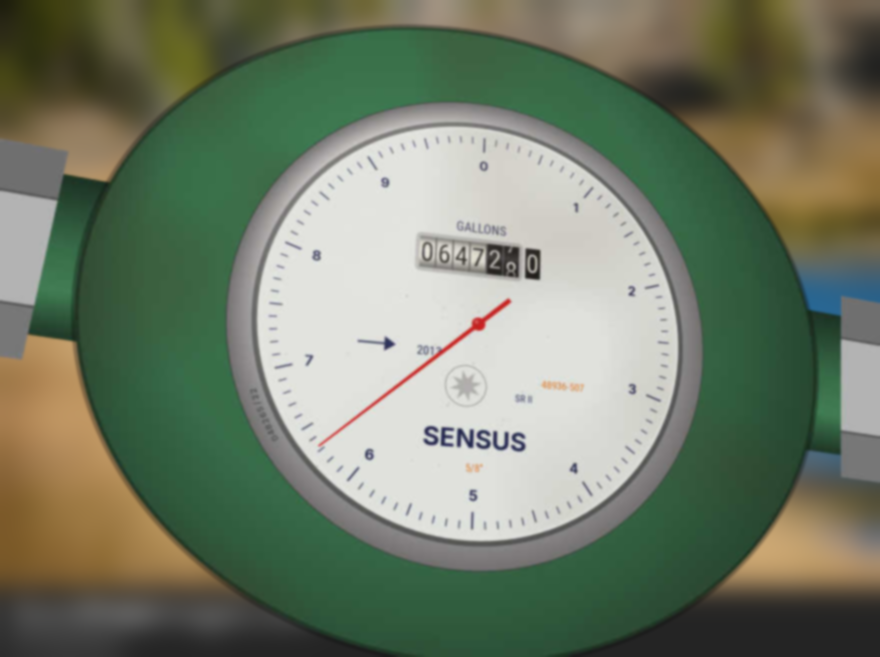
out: 647276.3 gal
